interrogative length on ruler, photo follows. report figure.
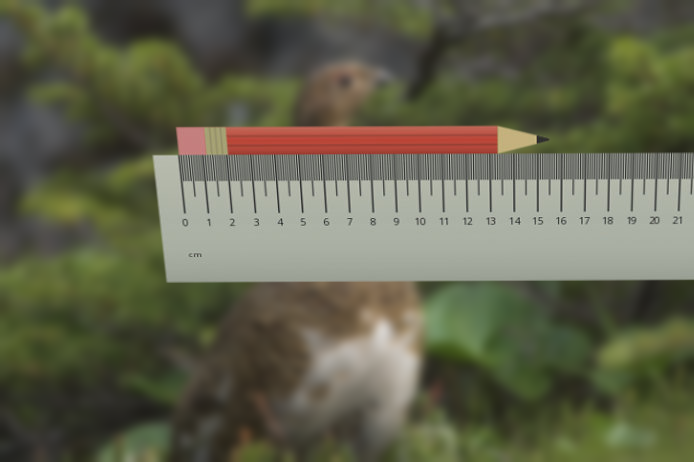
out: 15.5 cm
